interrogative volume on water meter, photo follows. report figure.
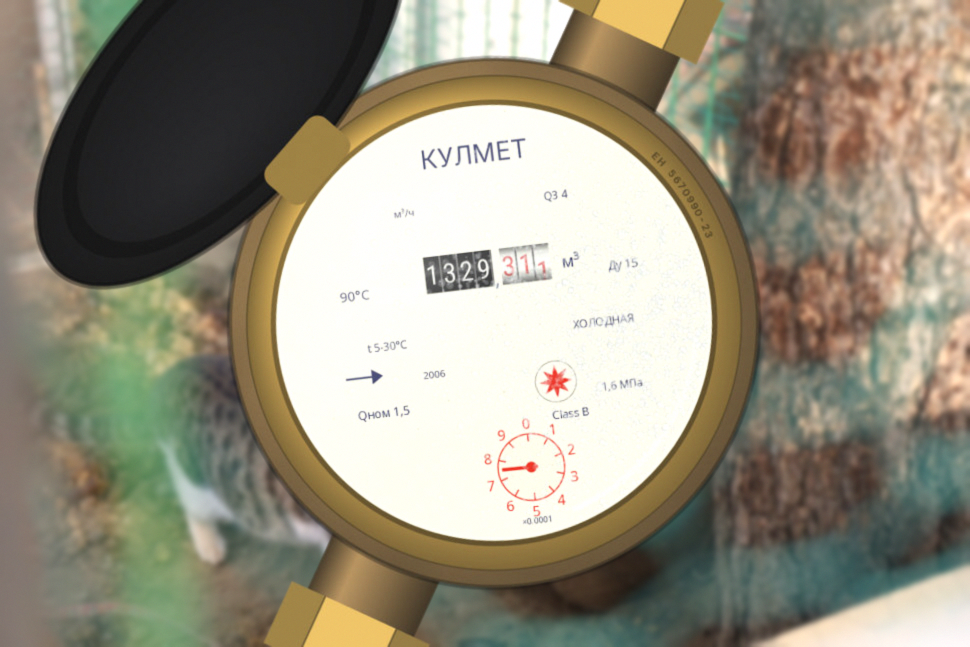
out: 1329.3107 m³
